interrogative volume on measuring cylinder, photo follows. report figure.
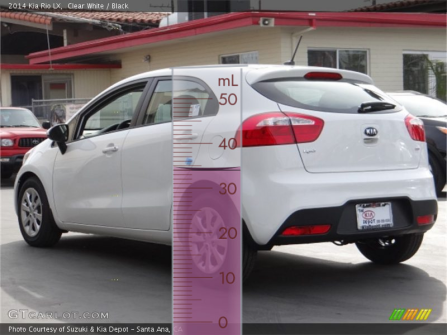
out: 34 mL
